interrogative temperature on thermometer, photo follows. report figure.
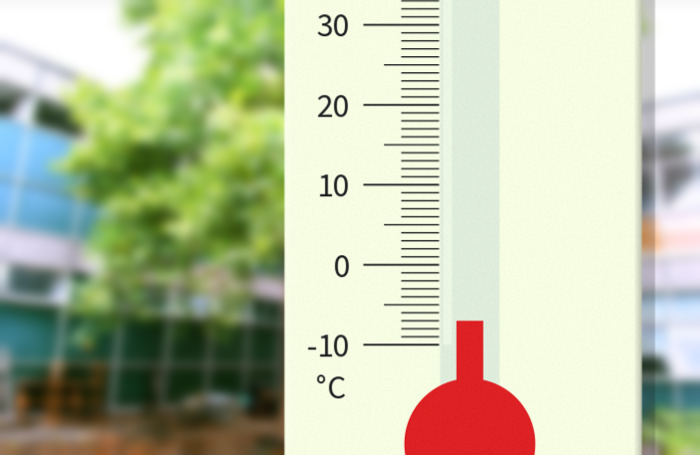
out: -7 °C
